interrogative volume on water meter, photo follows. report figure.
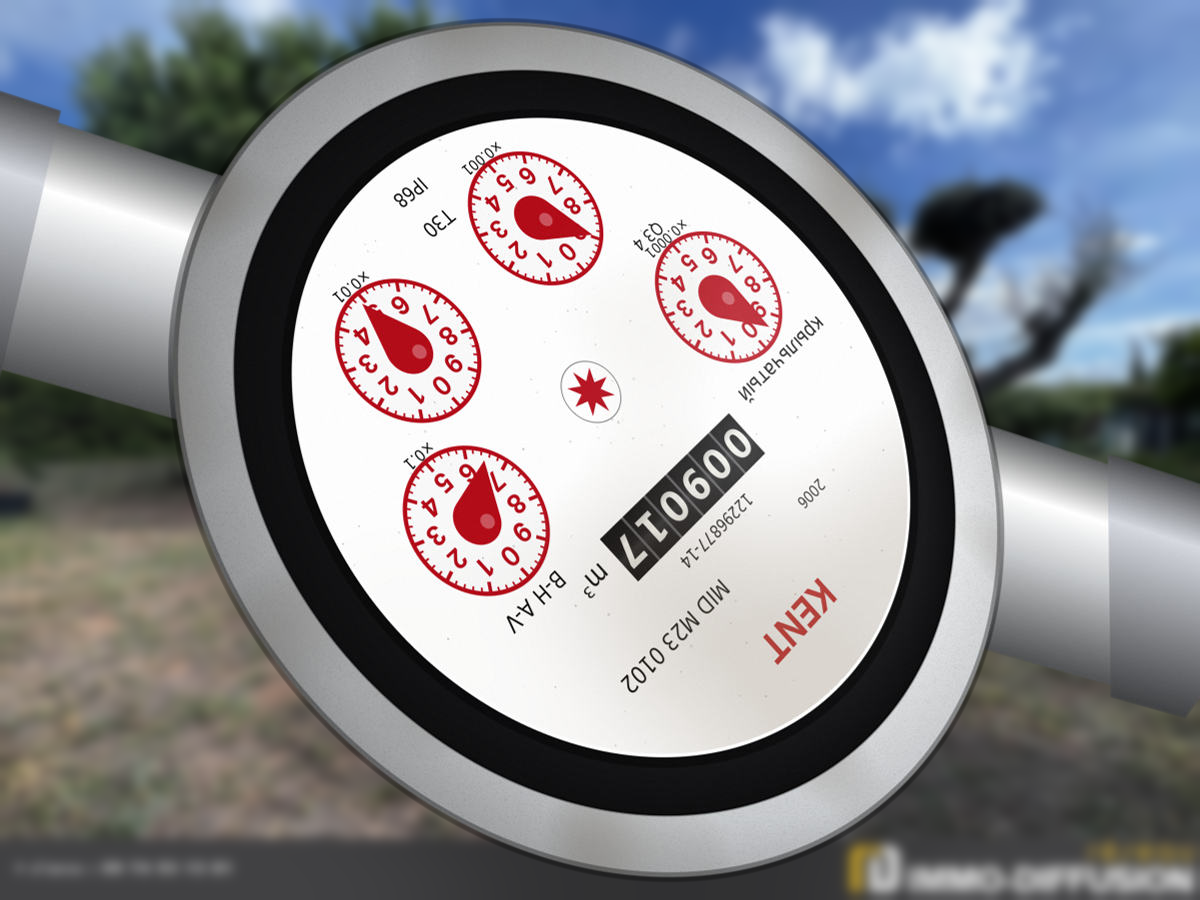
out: 9017.6489 m³
